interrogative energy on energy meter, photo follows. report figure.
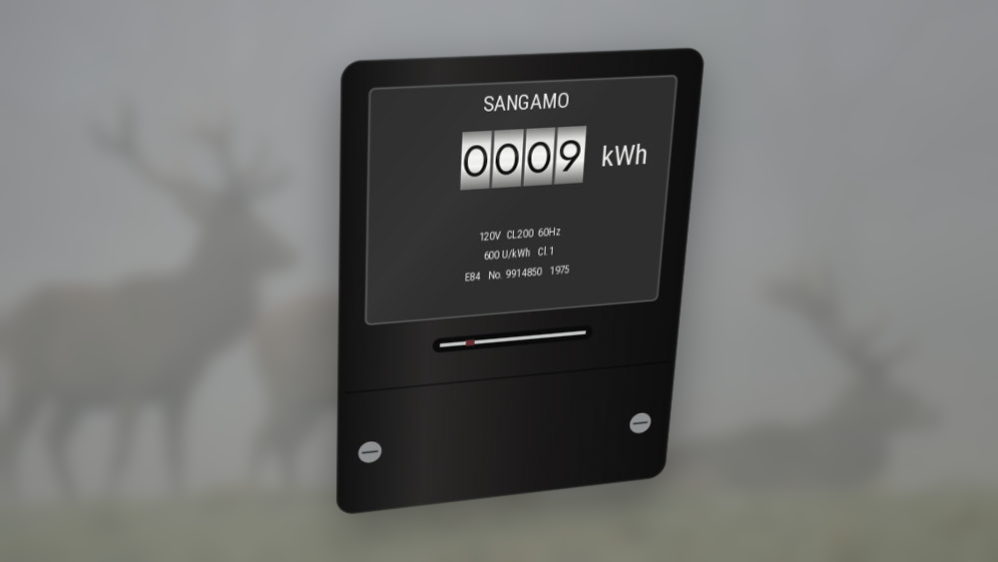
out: 9 kWh
